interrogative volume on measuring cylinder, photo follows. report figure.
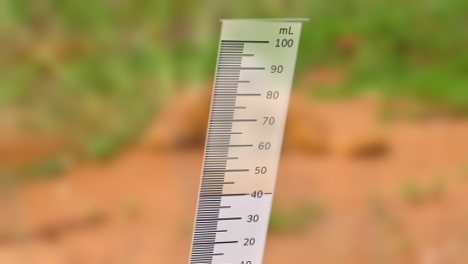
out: 40 mL
